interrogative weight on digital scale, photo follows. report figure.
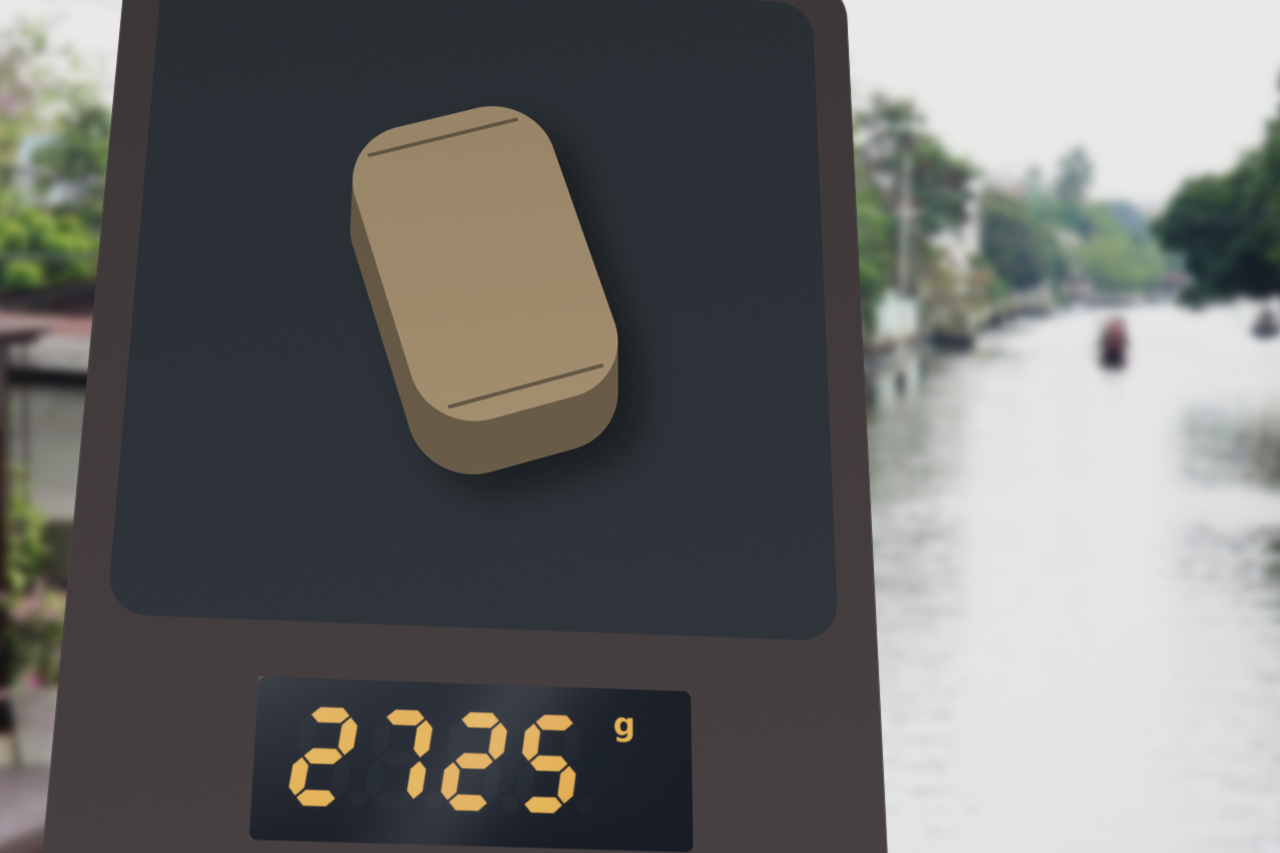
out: 2725 g
